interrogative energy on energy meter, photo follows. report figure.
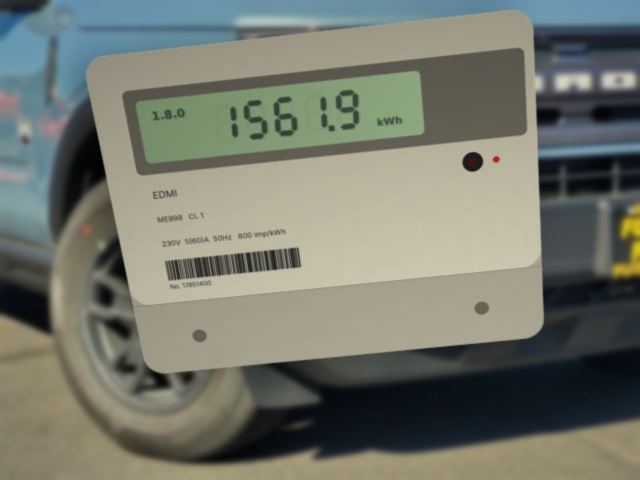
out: 1561.9 kWh
